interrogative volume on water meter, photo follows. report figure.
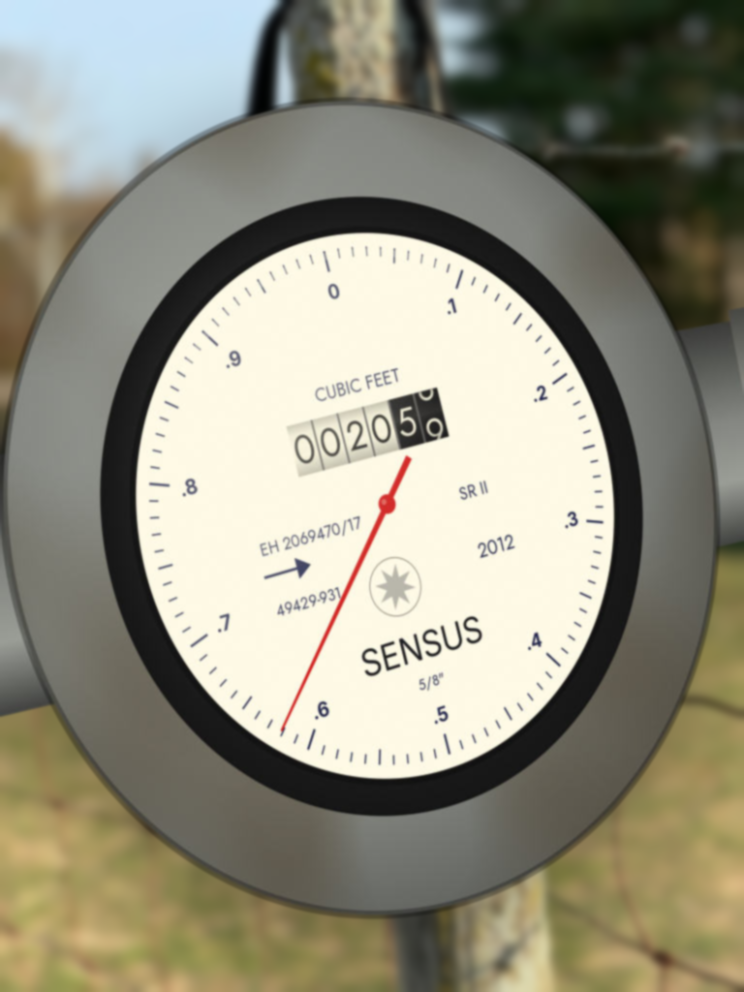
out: 2058.62 ft³
